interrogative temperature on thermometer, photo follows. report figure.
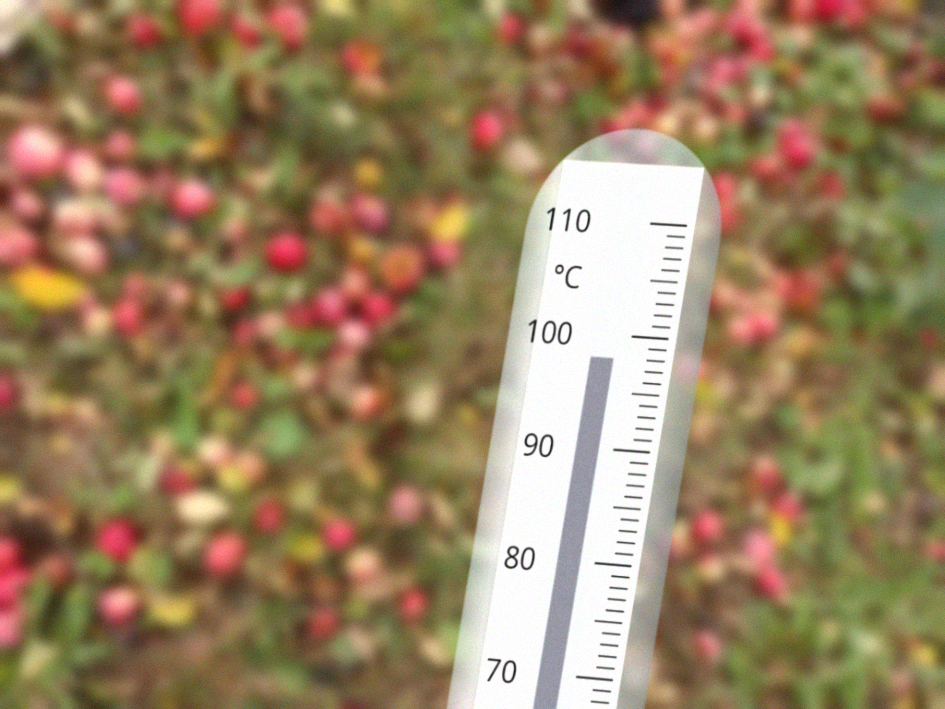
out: 98 °C
